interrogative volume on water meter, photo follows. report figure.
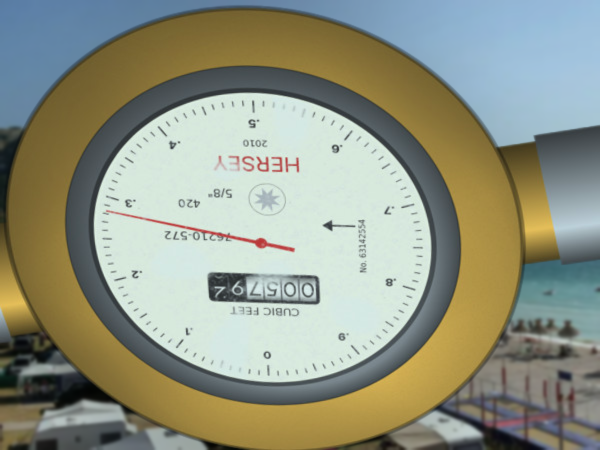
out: 5792.28 ft³
